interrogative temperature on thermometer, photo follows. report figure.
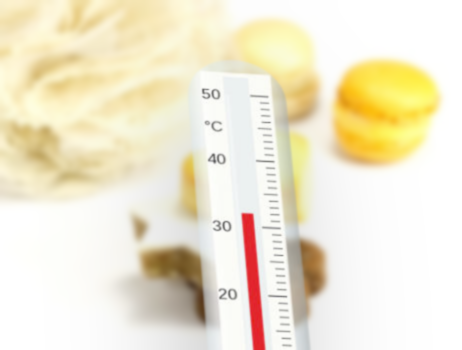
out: 32 °C
